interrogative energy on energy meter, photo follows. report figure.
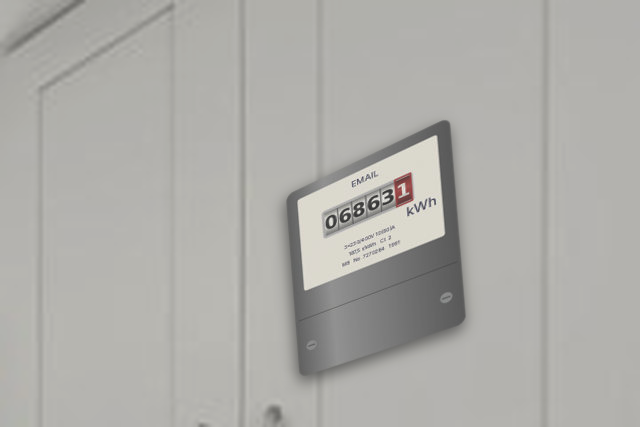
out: 6863.1 kWh
